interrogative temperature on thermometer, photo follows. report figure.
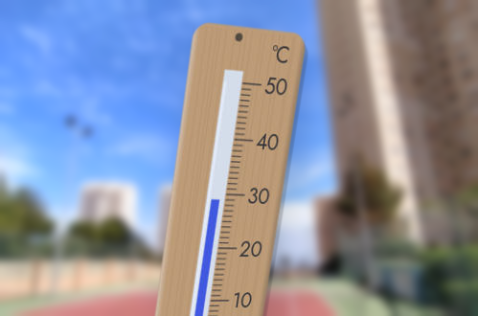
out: 29 °C
